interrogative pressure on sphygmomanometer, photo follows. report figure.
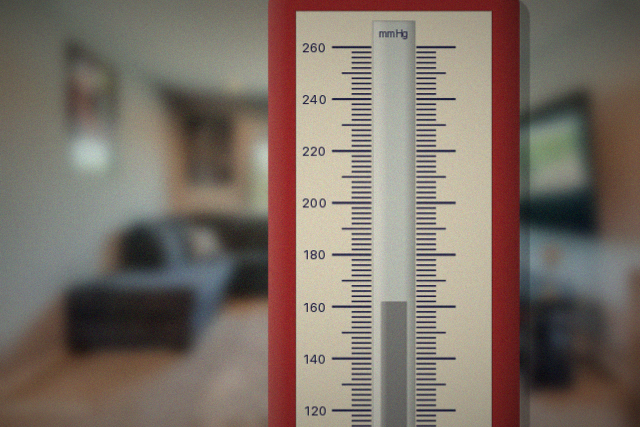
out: 162 mmHg
